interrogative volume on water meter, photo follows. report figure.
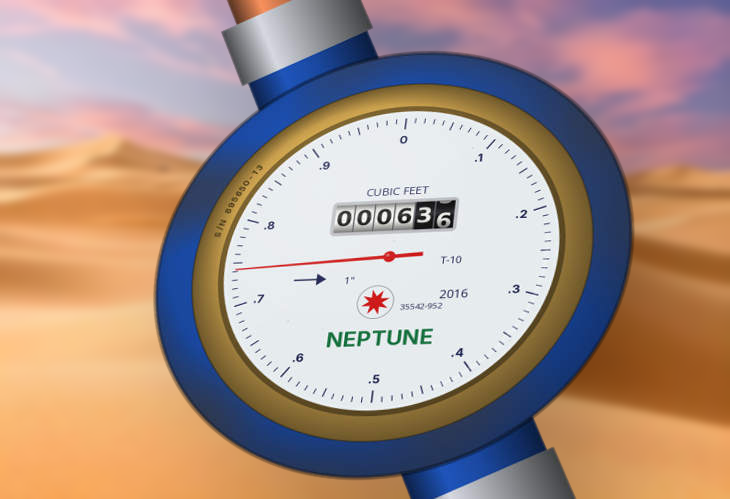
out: 635.74 ft³
